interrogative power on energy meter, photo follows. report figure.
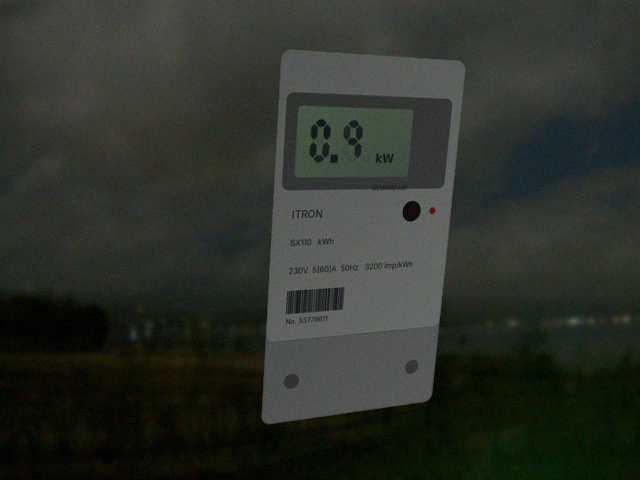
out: 0.9 kW
